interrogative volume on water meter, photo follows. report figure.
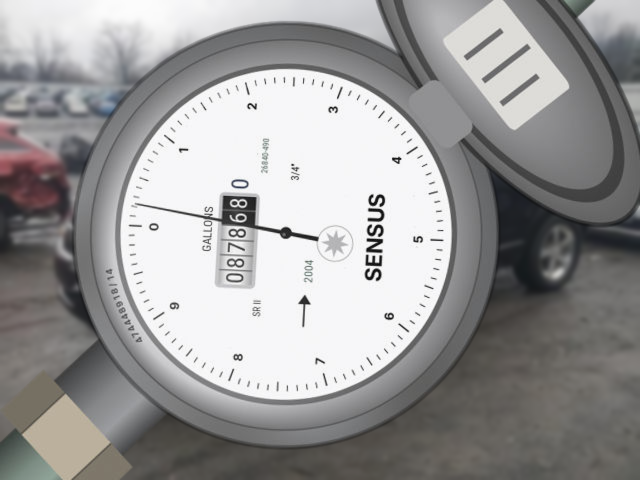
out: 878680.2 gal
